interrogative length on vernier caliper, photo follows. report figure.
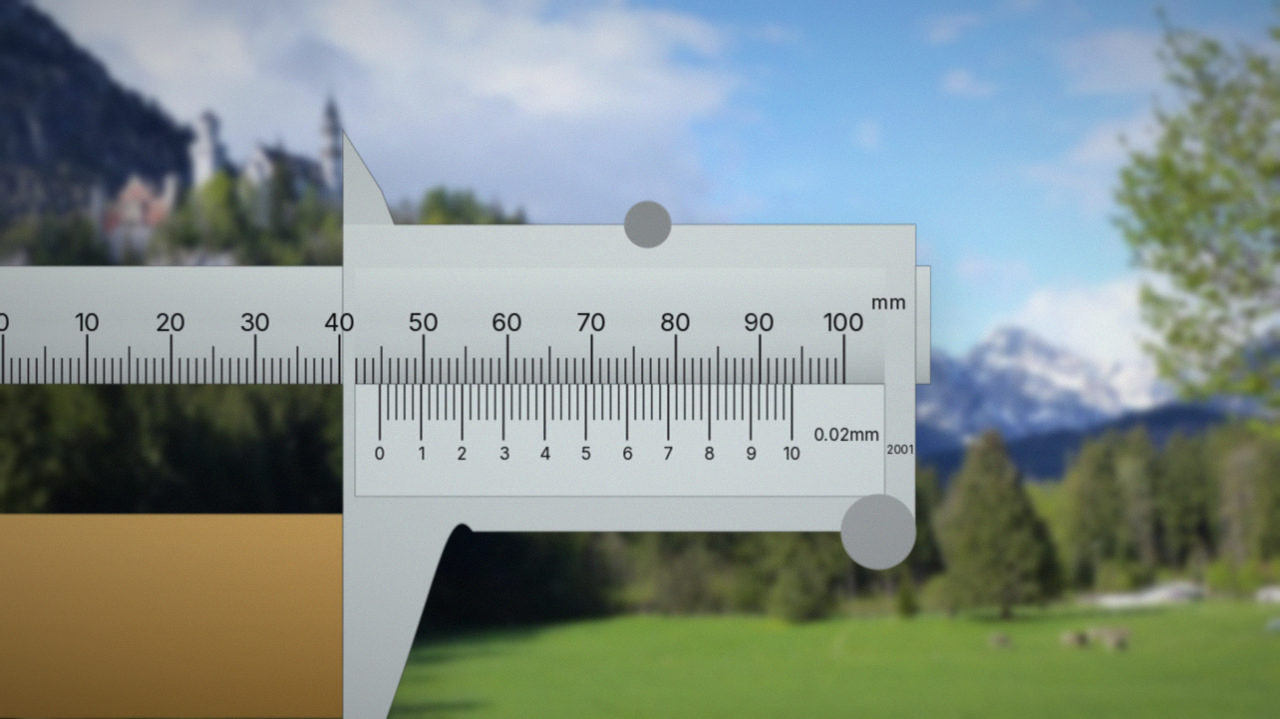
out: 44.8 mm
